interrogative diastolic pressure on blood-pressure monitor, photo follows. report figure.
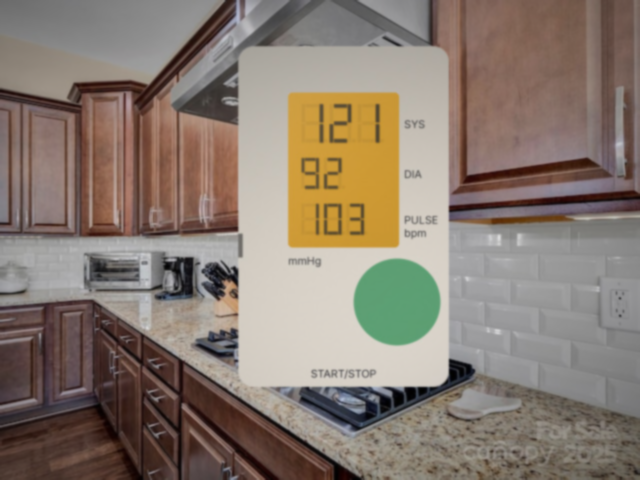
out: 92 mmHg
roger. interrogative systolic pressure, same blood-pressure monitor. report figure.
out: 121 mmHg
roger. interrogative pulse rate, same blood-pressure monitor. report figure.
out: 103 bpm
